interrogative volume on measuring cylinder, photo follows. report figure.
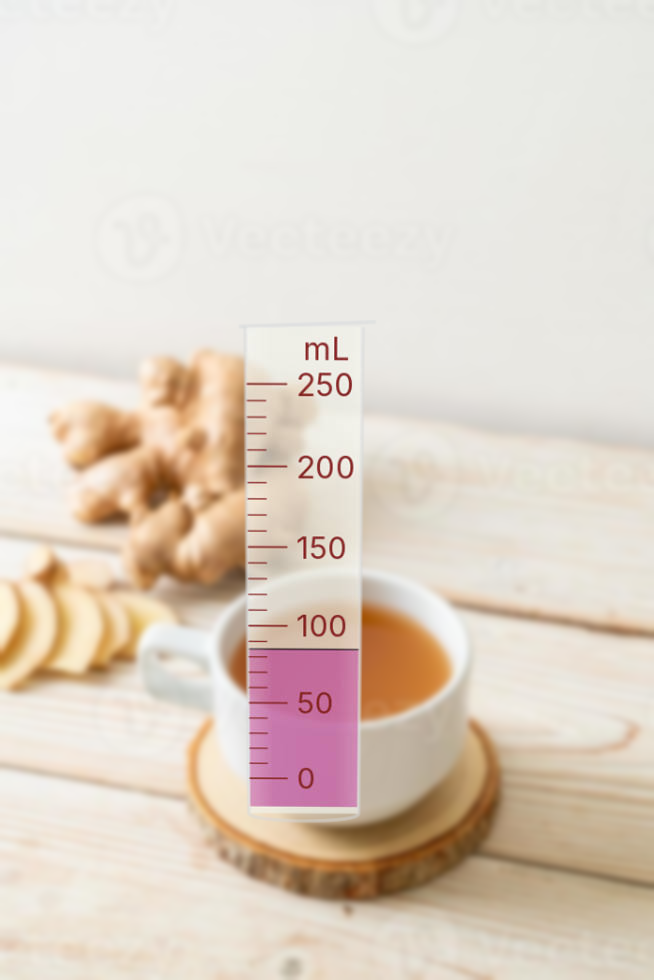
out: 85 mL
